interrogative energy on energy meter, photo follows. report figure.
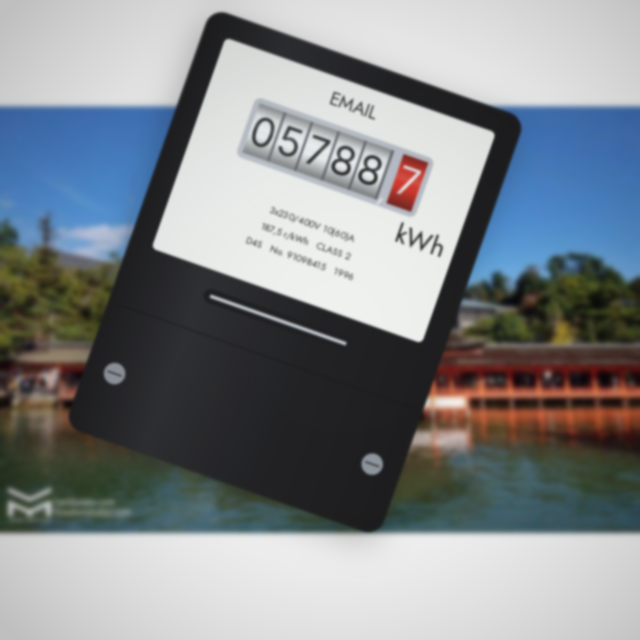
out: 5788.7 kWh
